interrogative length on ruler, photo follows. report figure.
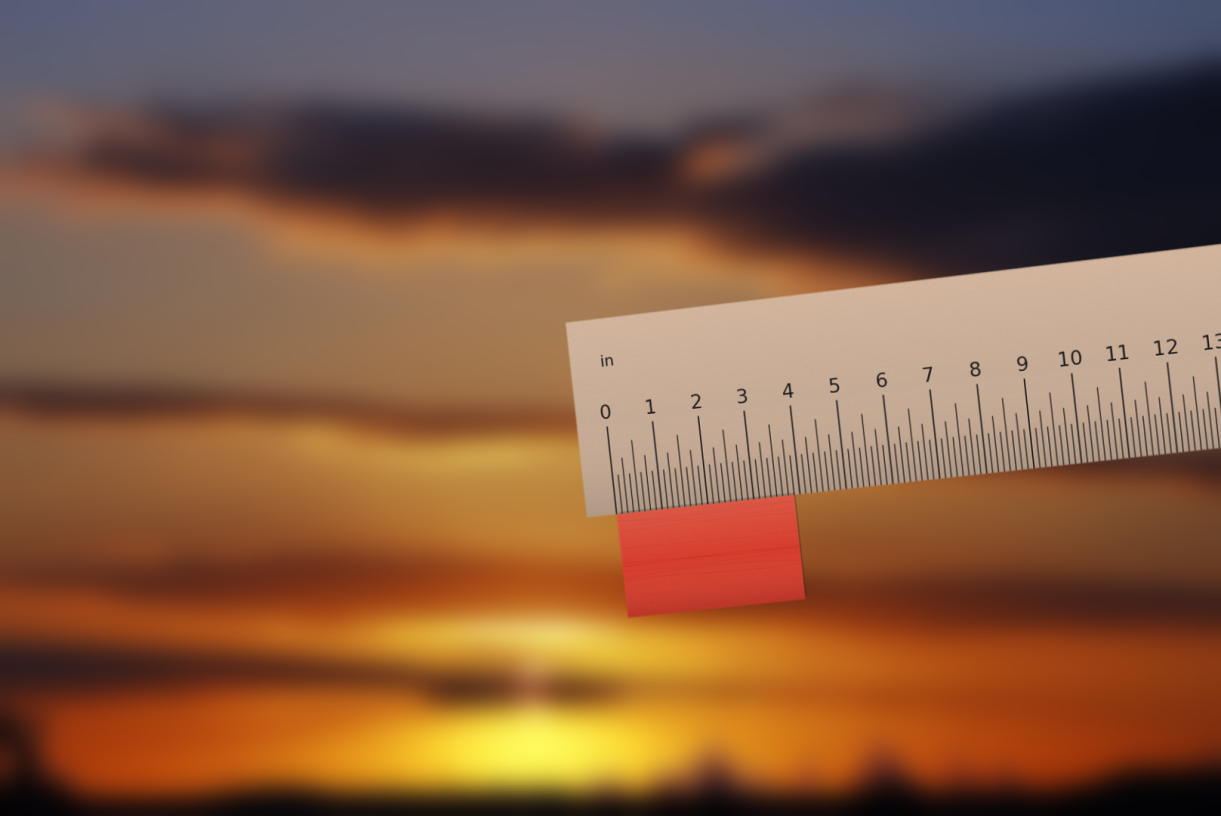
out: 3.875 in
